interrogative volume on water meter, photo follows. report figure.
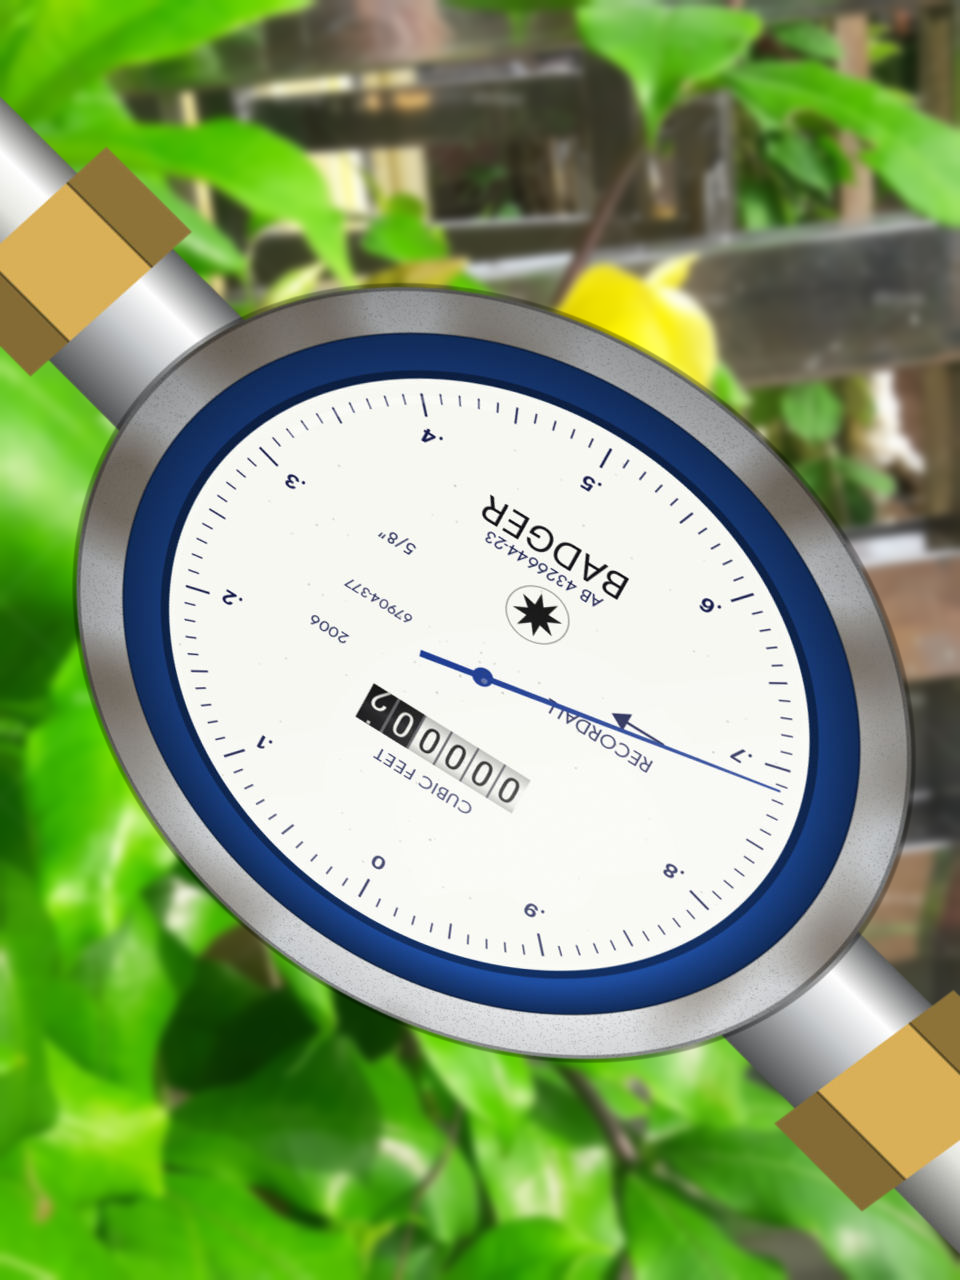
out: 1.71 ft³
